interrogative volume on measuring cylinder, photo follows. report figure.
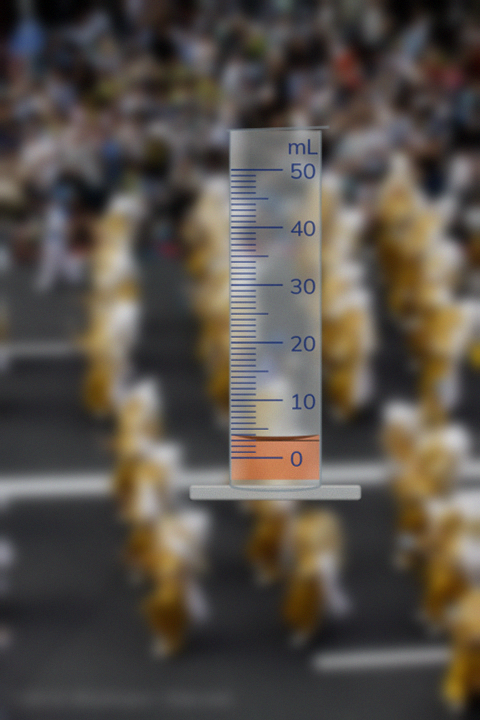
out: 3 mL
